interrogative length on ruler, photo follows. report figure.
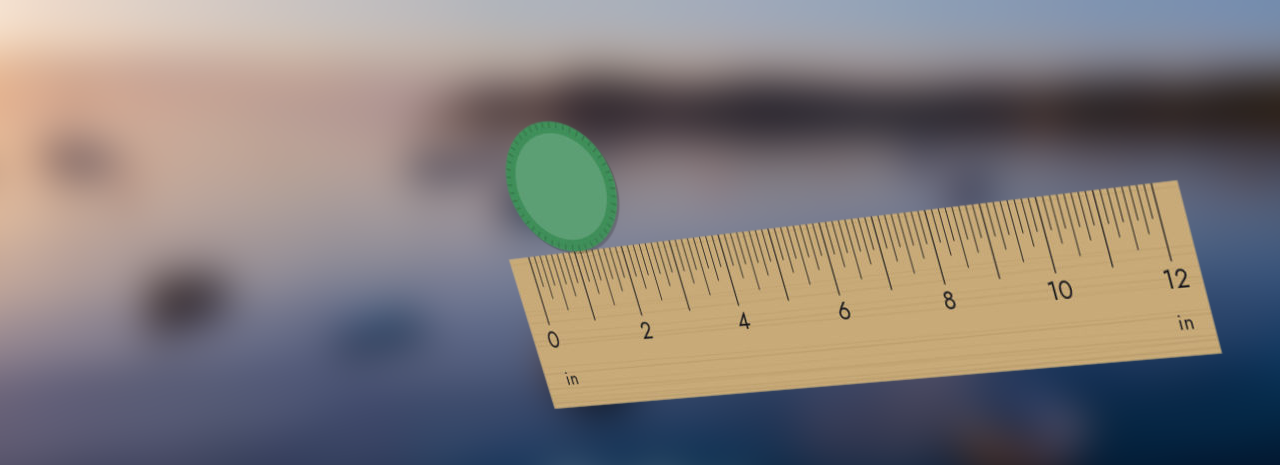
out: 2.25 in
